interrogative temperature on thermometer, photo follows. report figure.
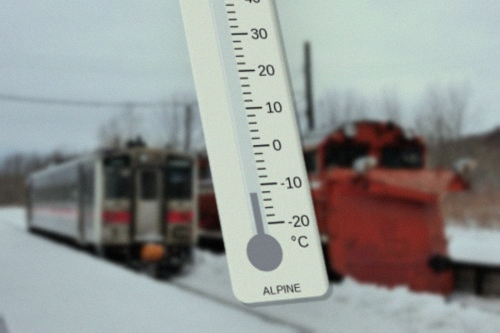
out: -12 °C
